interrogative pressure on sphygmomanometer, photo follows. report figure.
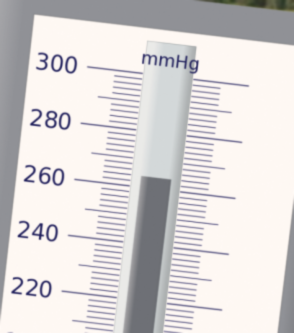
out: 264 mmHg
